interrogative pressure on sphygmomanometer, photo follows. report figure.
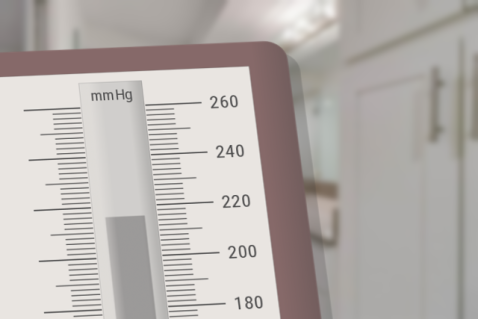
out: 216 mmHg
